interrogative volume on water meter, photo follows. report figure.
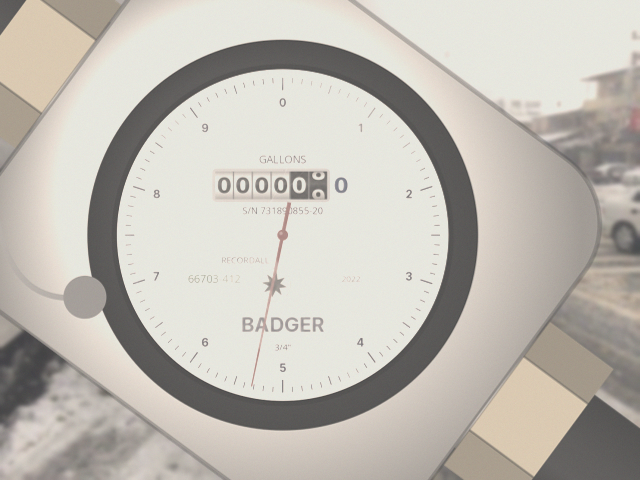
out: 85.3 gal
